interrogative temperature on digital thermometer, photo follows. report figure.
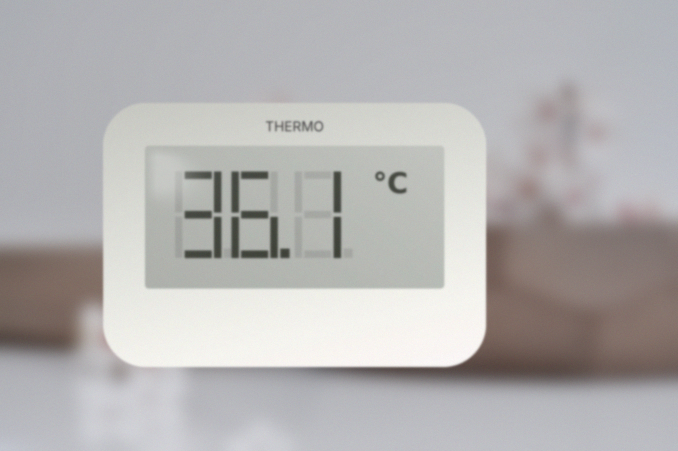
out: 36.1 °C
